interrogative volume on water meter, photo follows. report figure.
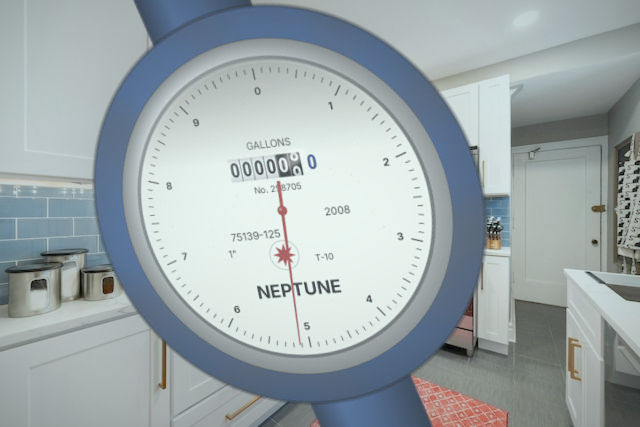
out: 85.1 gal
